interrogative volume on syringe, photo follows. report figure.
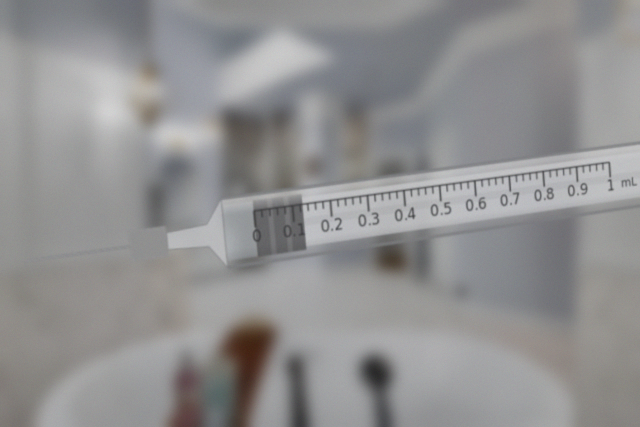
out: 0 mL
